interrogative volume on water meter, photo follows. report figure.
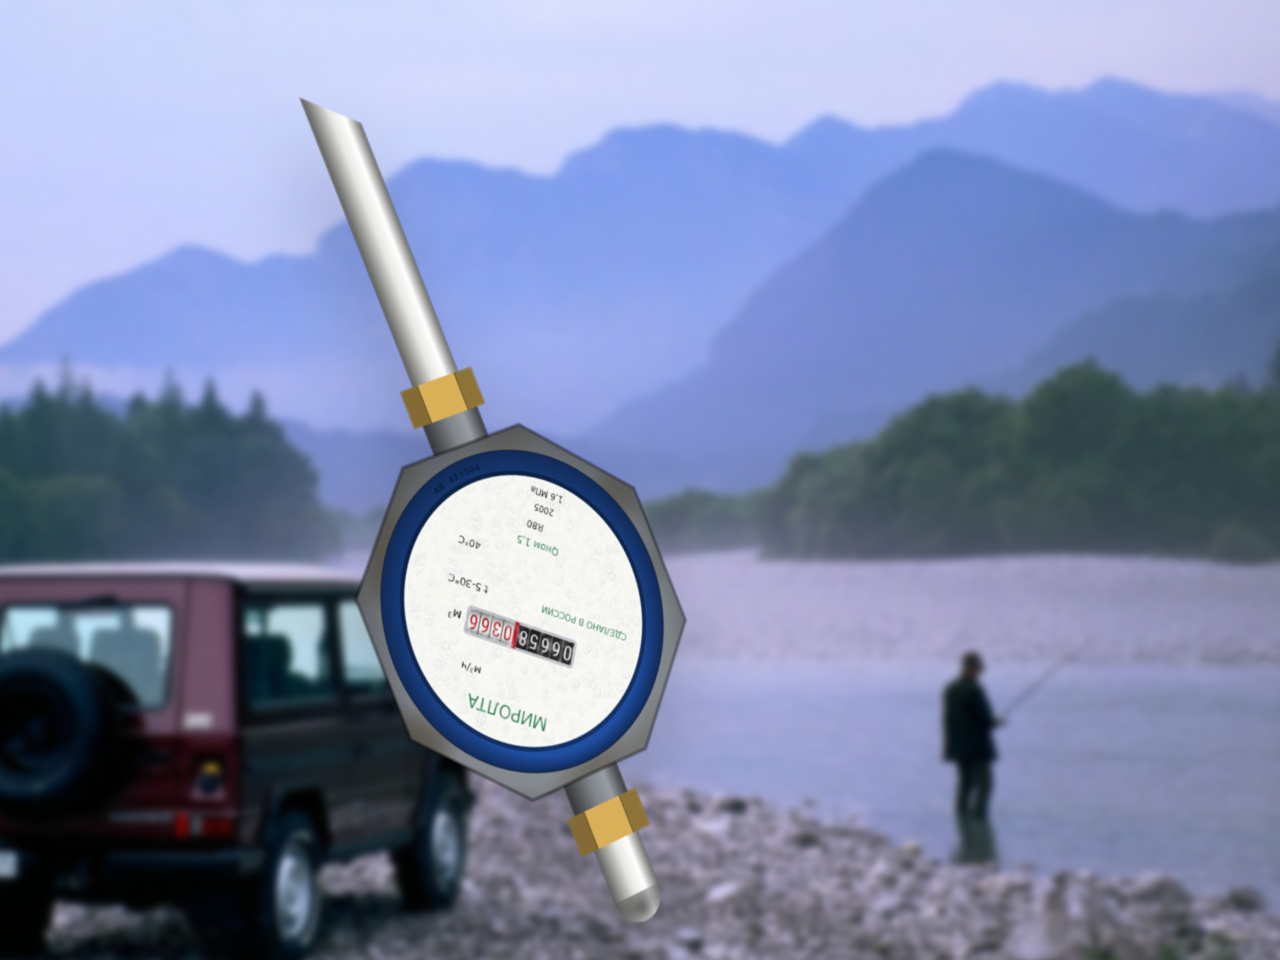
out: 6658.0366 m³
